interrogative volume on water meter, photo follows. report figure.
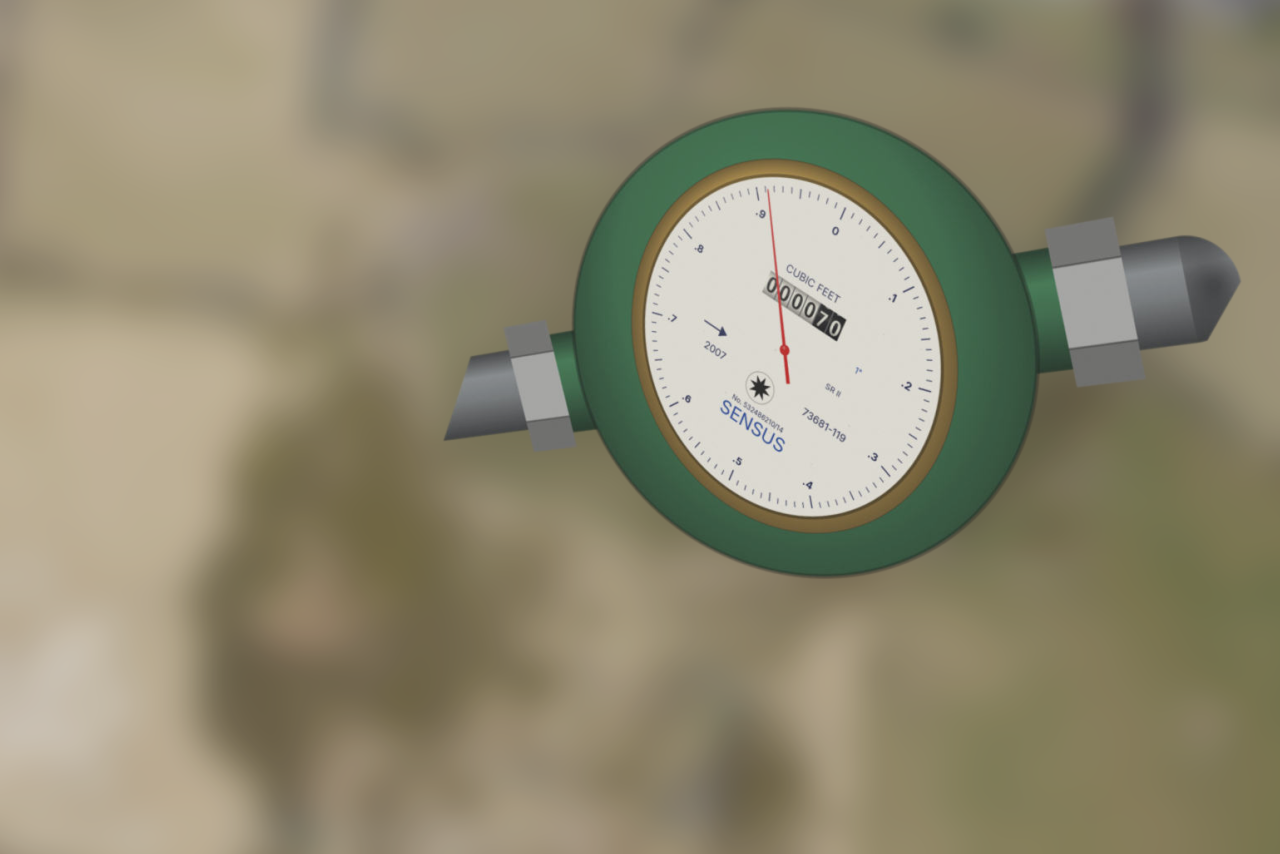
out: 69.91 ft³
